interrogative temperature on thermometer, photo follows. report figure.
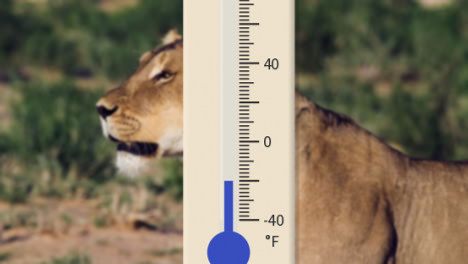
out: -20 °F
